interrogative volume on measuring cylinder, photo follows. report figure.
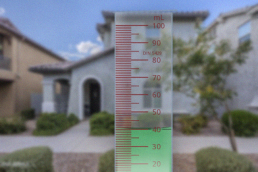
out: 40 mL
